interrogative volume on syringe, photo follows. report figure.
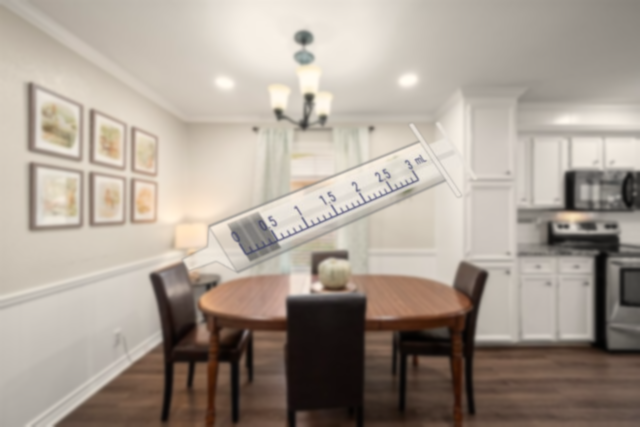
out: 0 mL
